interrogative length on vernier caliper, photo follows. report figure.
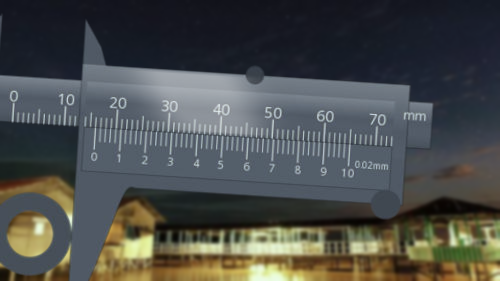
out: 16.0 mm
